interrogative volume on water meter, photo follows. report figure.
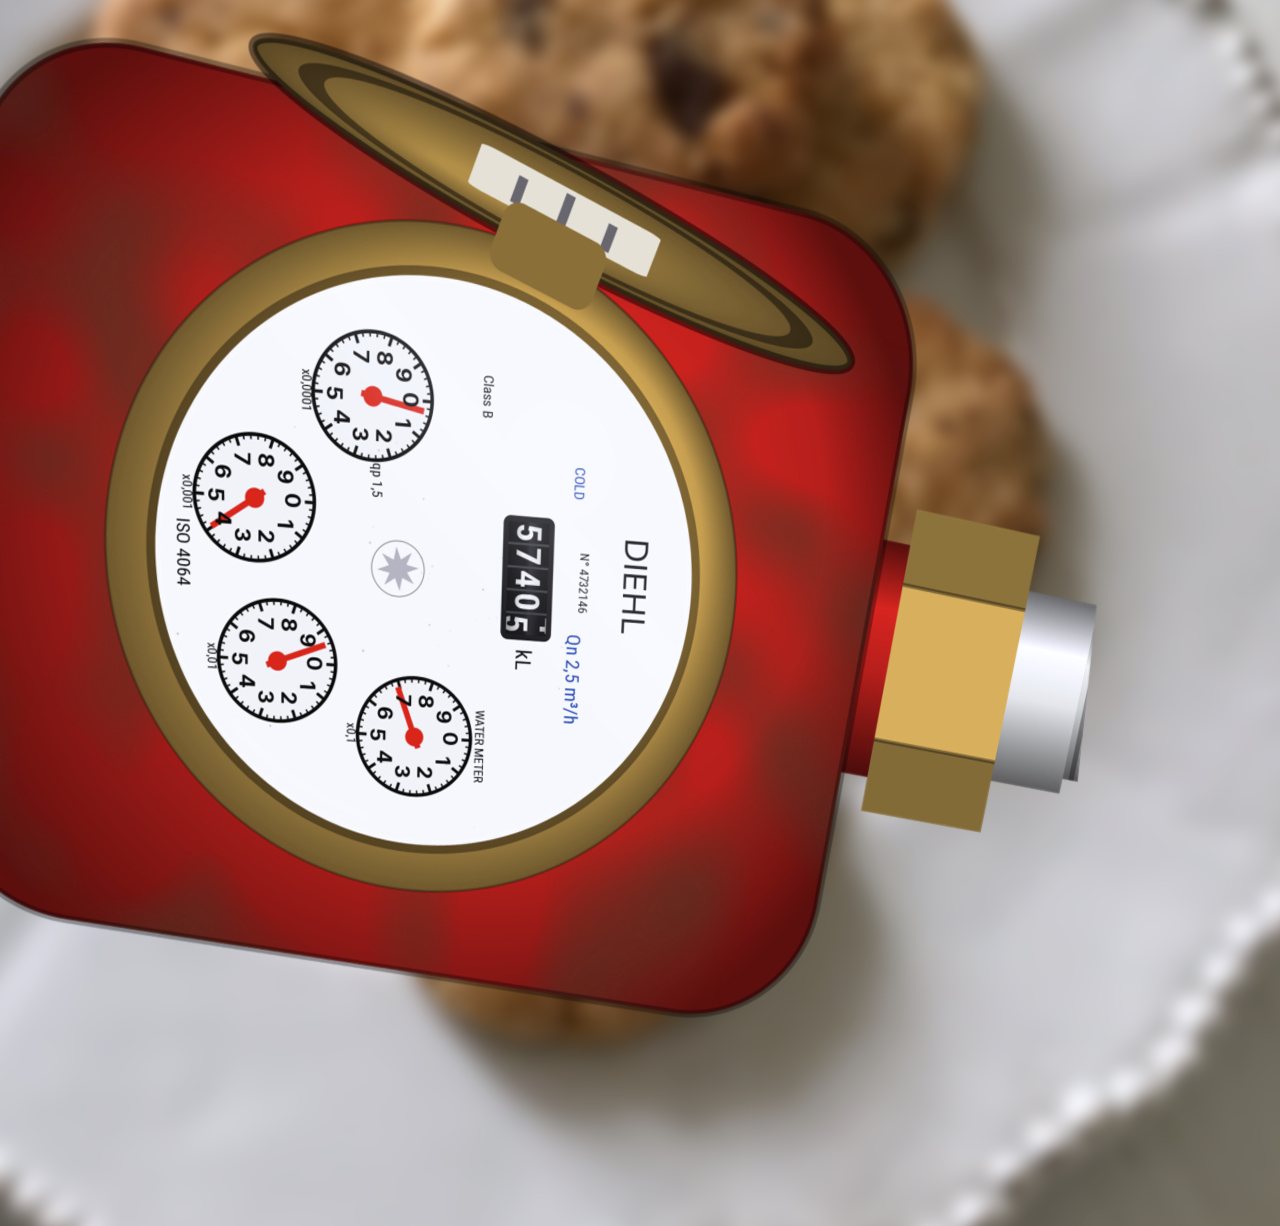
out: 57404.6940 kL
